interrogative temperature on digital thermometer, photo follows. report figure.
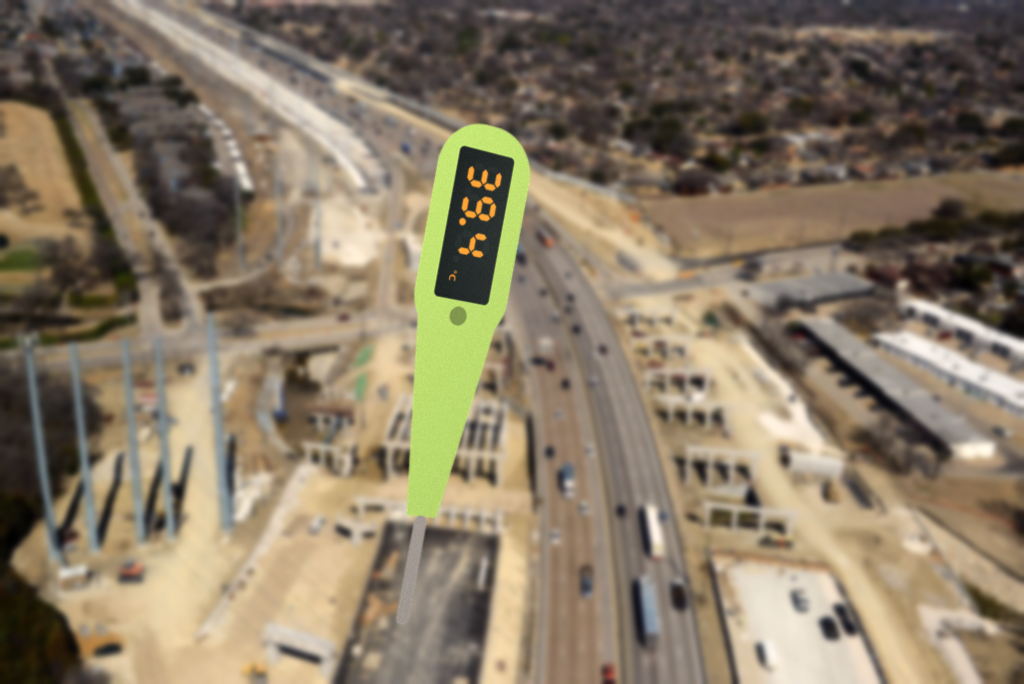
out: 39.4 °C
